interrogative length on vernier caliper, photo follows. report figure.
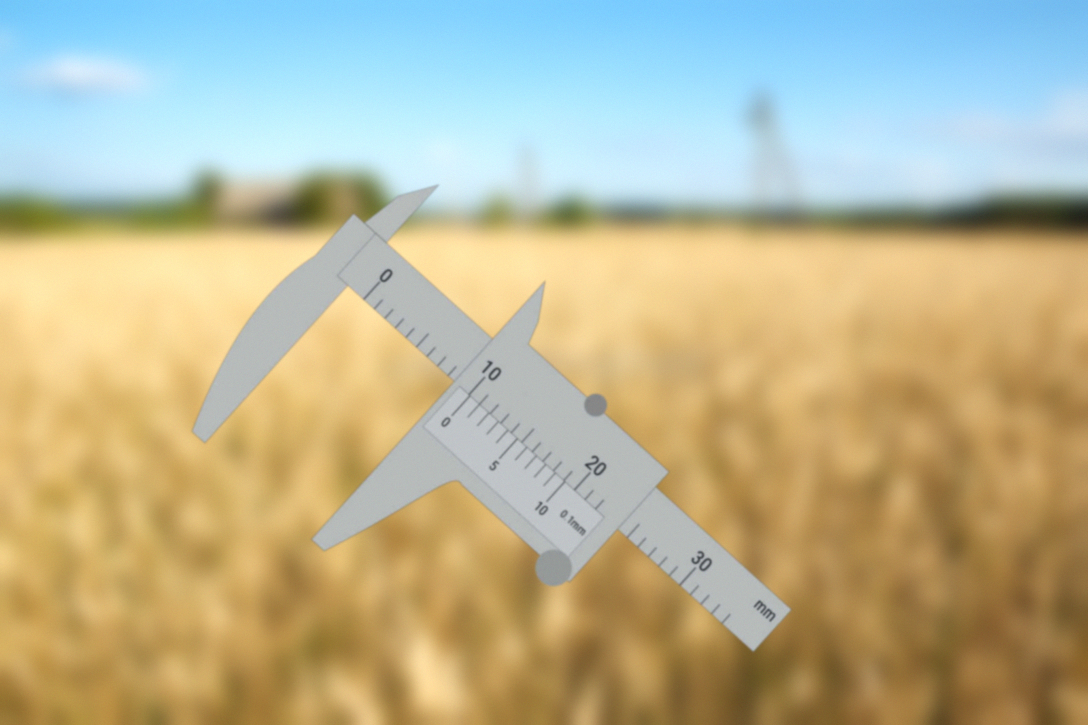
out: 10.1 mm
